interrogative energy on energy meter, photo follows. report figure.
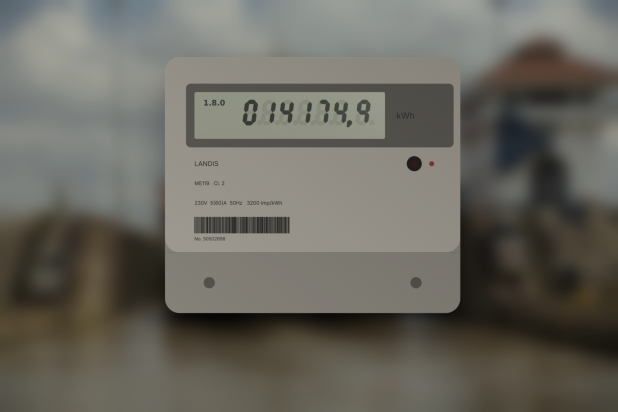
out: 14174.9 kWh
